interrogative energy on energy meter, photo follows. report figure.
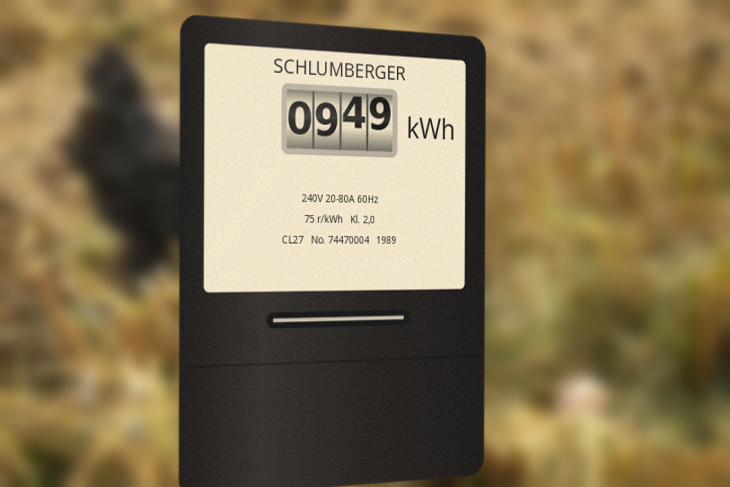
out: 949 kWh
